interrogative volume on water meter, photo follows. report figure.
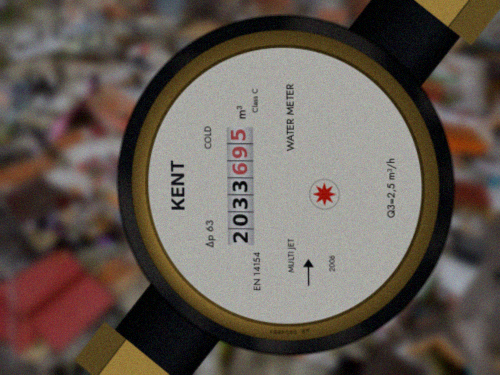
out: 2033.695 m³
